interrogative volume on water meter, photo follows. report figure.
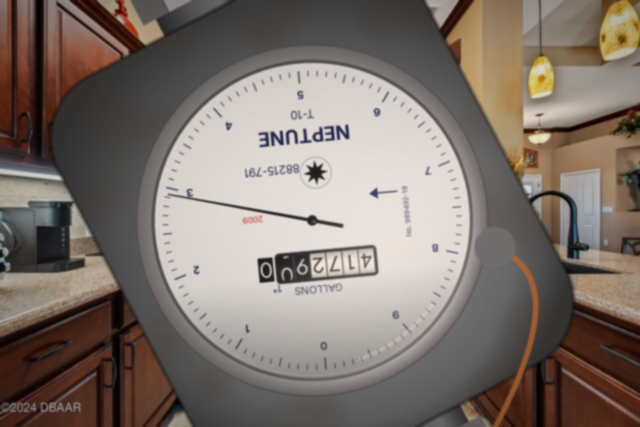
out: 4172902.9 gal
